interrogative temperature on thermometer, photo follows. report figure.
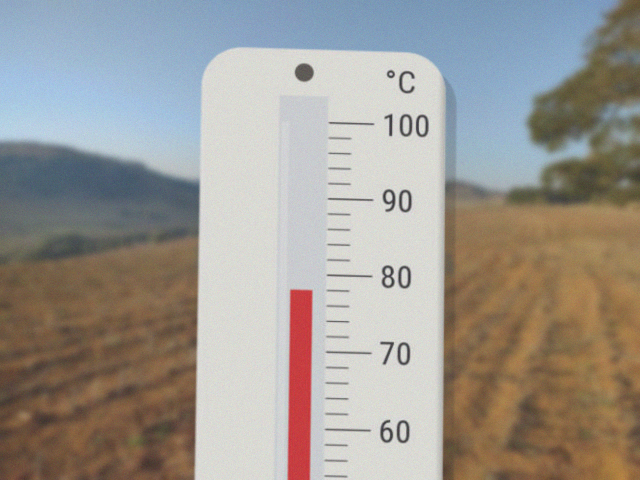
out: 78 °C
